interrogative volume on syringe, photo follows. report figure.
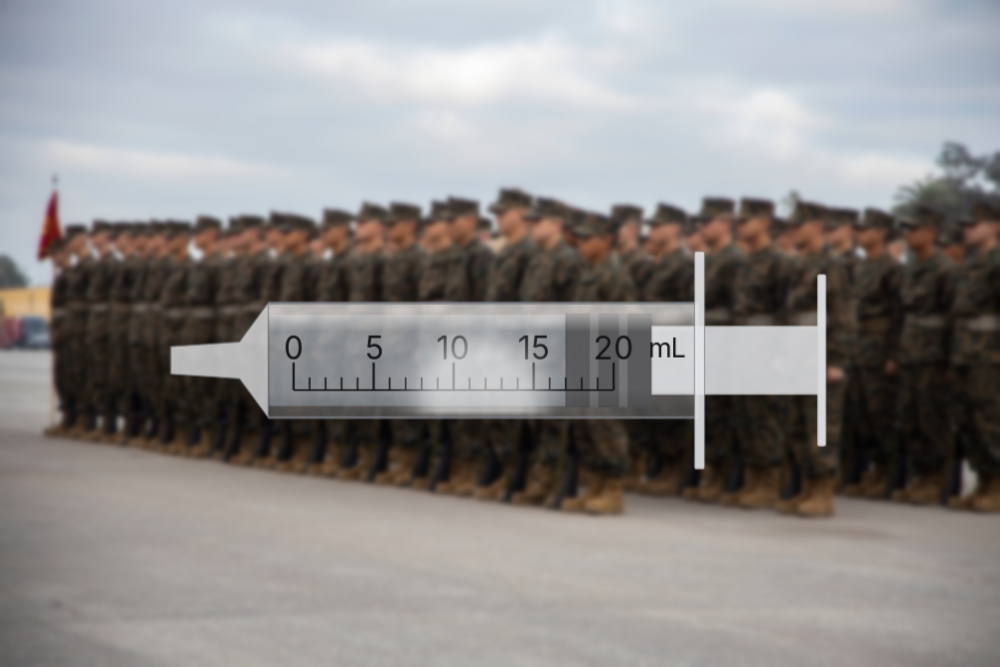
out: 17 mL
